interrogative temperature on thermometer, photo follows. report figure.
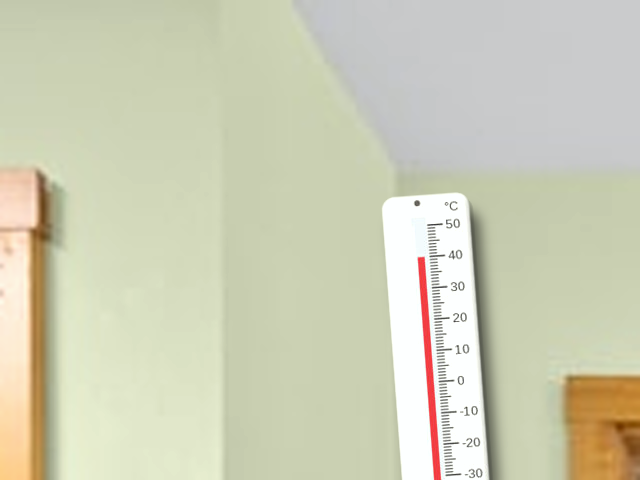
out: 40 °C
